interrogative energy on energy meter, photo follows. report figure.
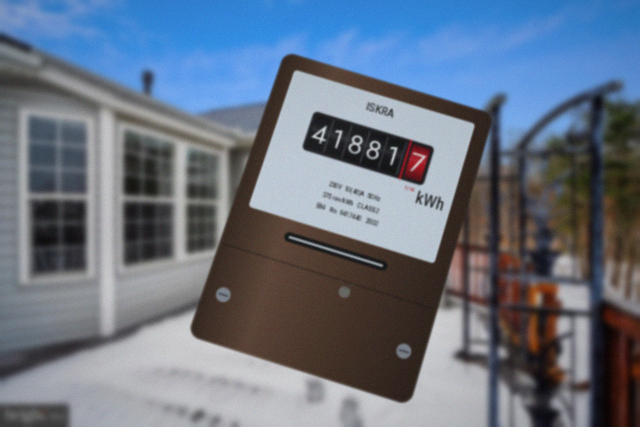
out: 41881.7 kWh
